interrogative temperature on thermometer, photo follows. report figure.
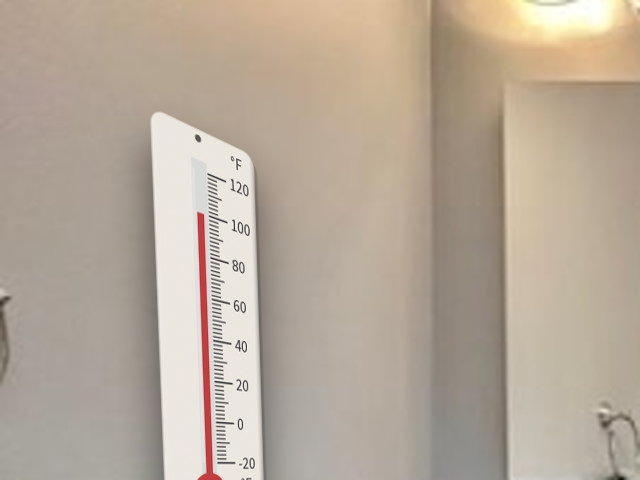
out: 100 °F
